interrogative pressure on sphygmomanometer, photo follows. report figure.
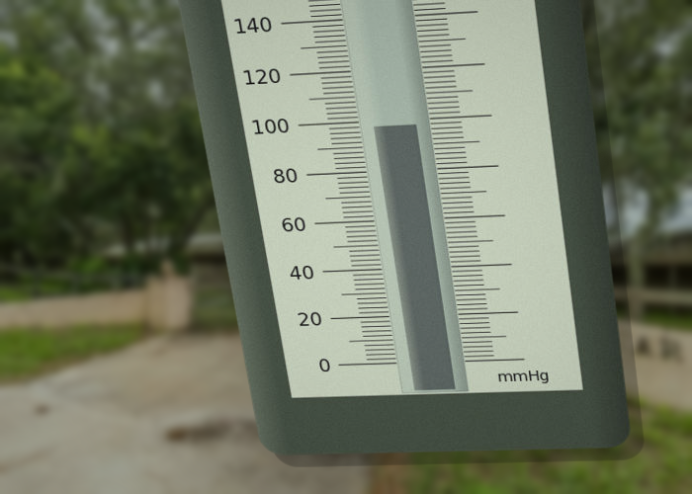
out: 98 mmHg
